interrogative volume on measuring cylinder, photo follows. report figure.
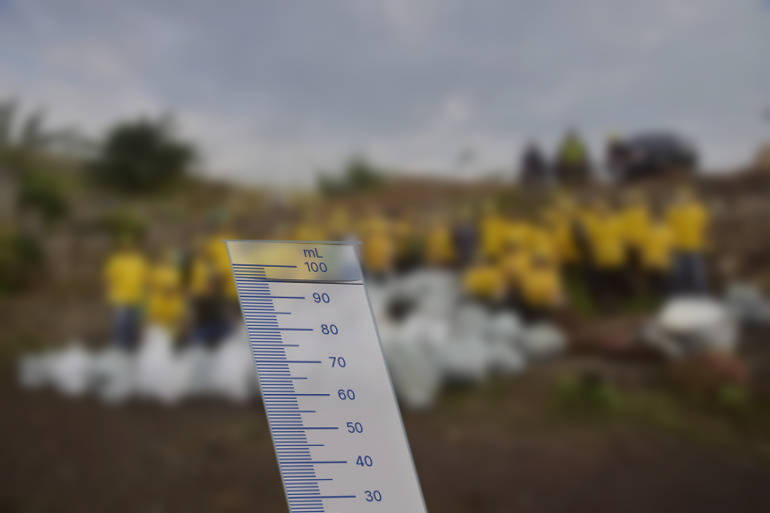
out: 95 mL
